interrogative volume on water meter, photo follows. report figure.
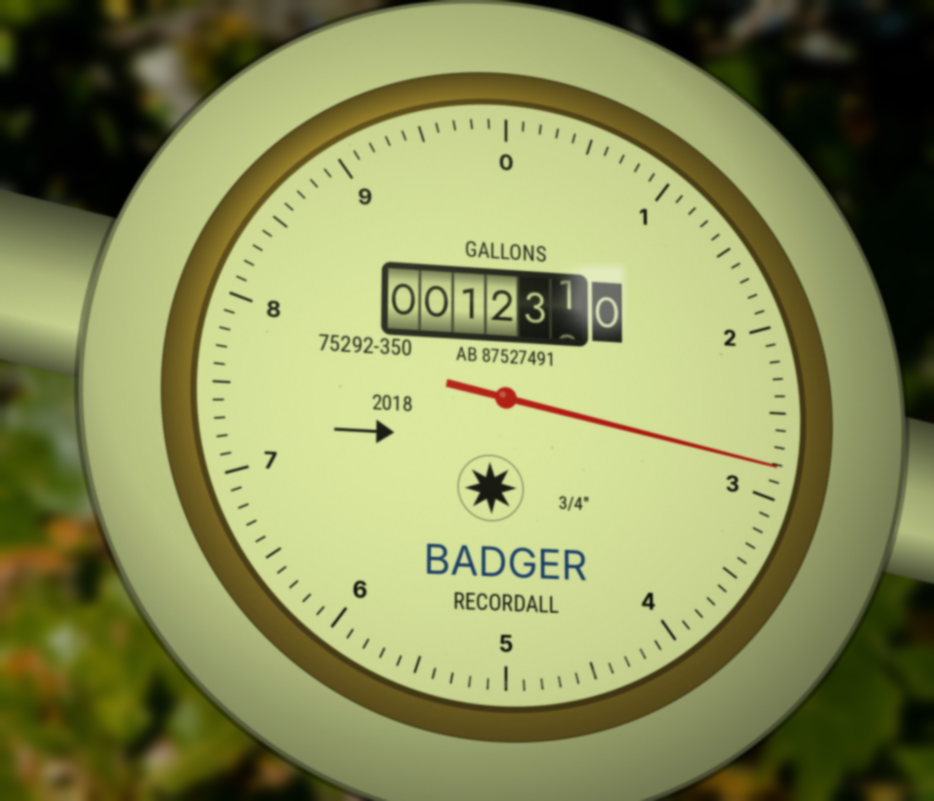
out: 12312.8 gal
